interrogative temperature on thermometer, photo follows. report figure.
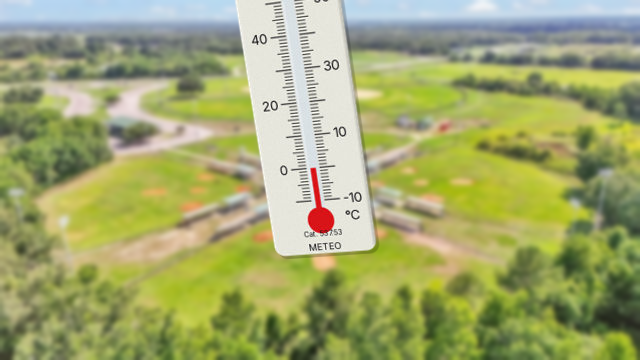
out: 0 °C
